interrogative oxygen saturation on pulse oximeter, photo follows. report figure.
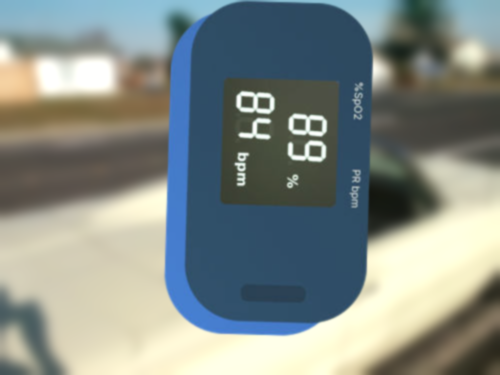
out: 89 %
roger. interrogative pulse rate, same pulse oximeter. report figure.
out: 84 bpm
